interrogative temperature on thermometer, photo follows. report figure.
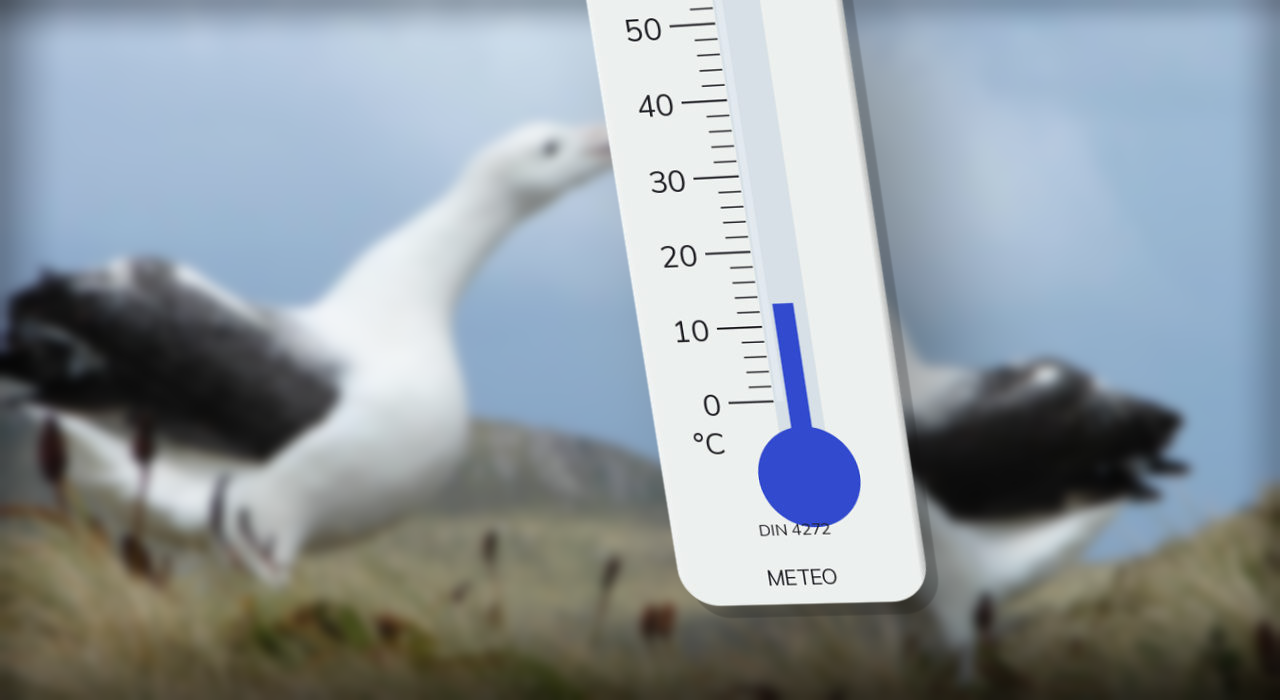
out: 13 °C
